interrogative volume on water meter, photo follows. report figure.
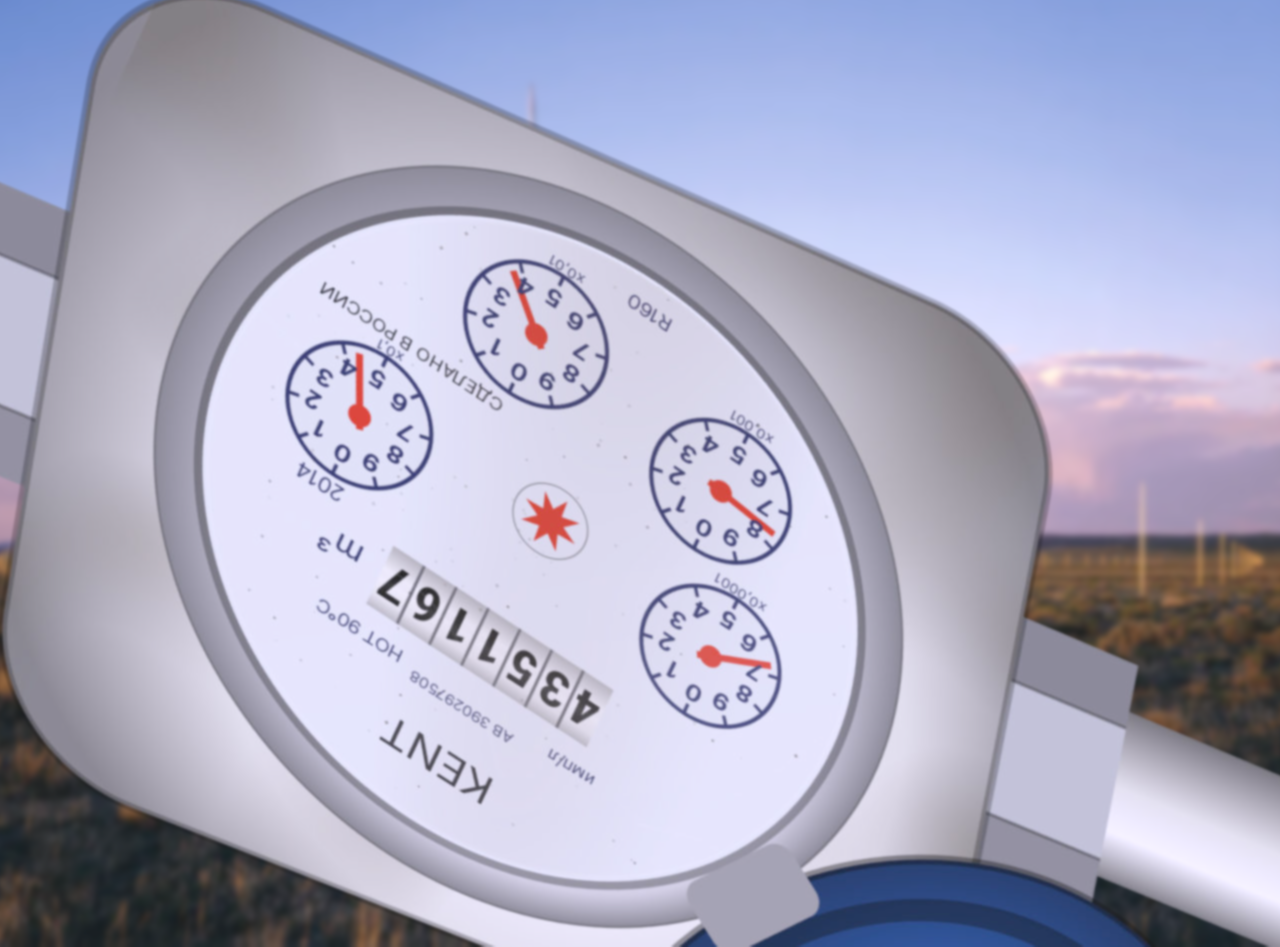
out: 4351167.4376 m³
